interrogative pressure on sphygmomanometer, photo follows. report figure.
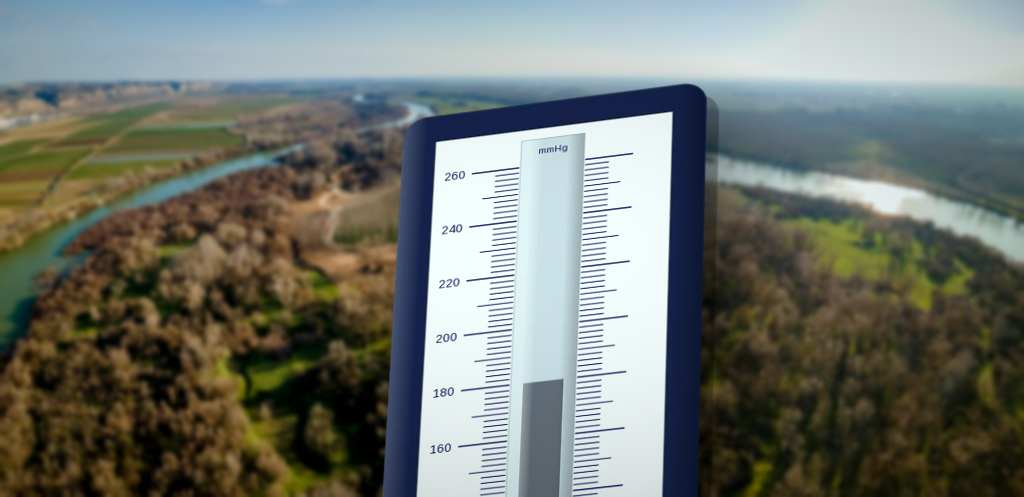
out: 180 mmHg
